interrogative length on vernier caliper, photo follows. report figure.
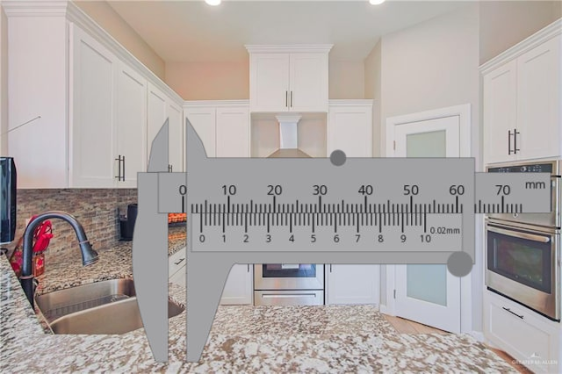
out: 4.0 mm
